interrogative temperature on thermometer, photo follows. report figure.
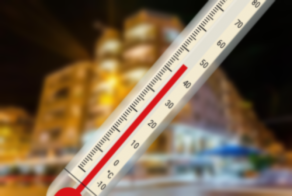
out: 45 °C
